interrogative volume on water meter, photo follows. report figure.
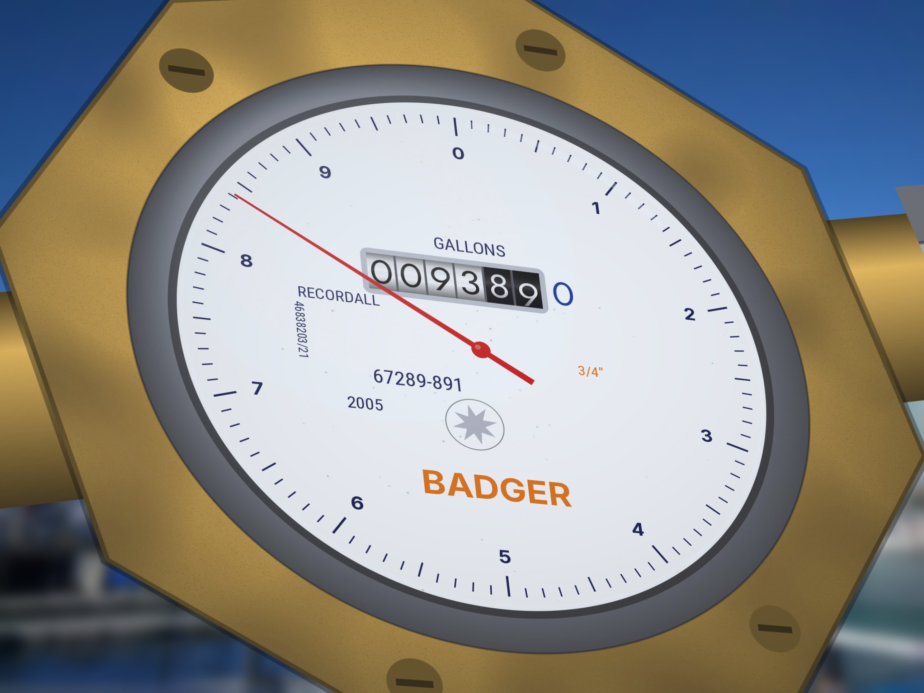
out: 93888.4 gal
